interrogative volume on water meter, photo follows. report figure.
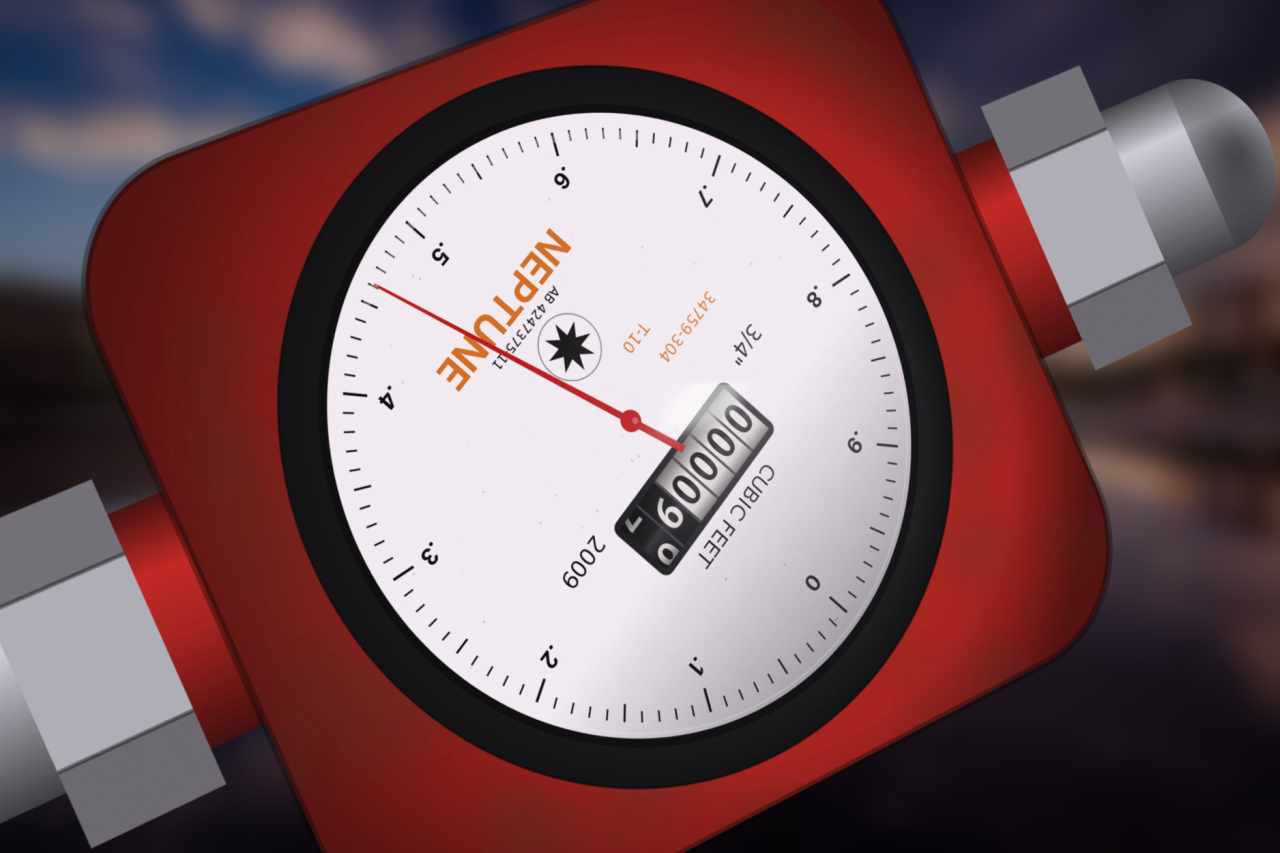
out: 96.46 ft³
